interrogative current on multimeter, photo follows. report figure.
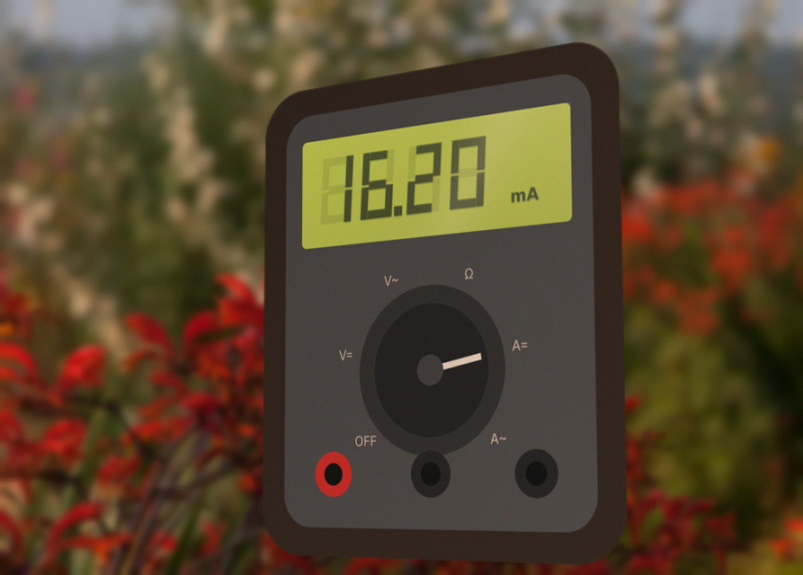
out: 16.20 mA
